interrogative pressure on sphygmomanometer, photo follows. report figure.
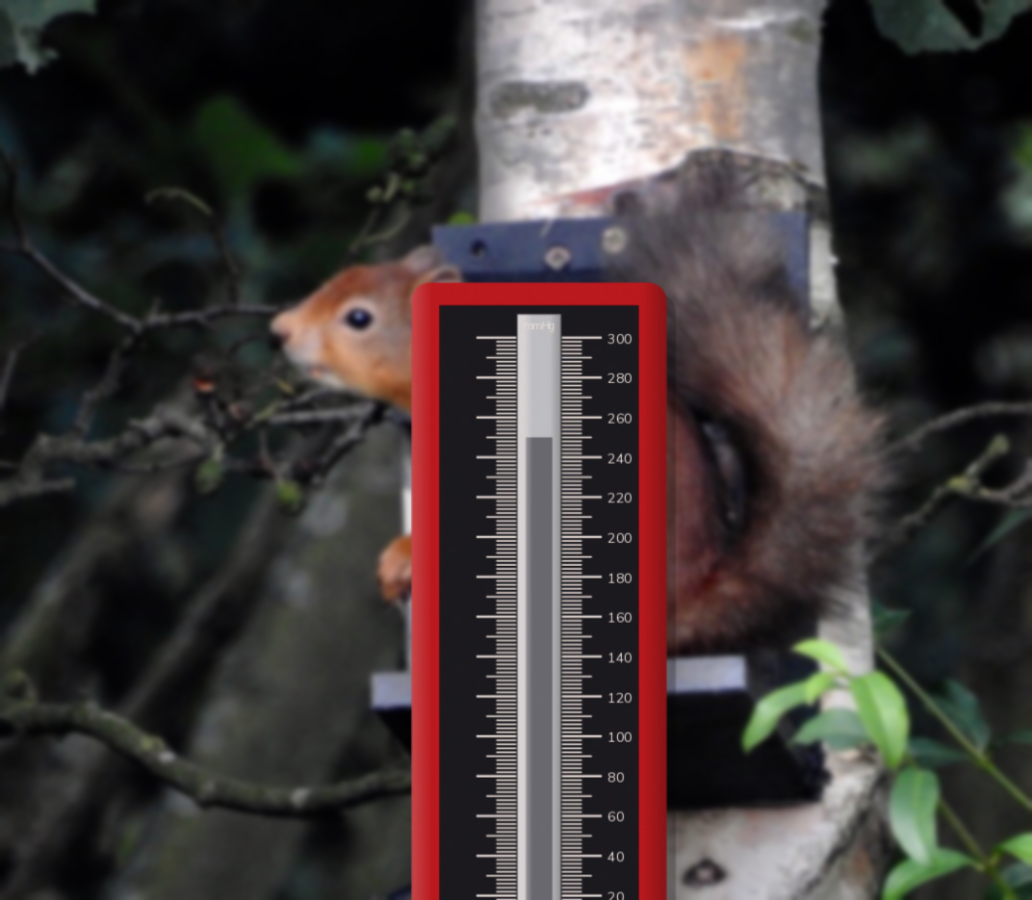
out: 250 mmHg
